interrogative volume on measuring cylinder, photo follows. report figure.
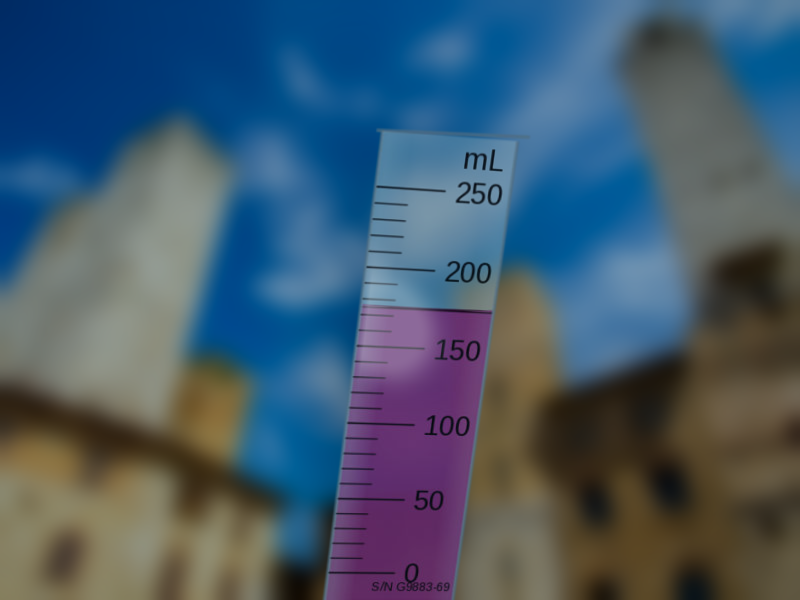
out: 175 mL
